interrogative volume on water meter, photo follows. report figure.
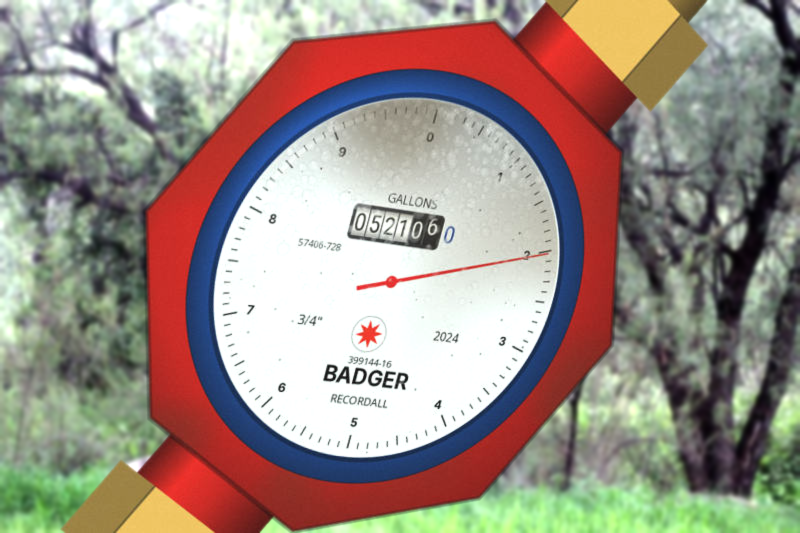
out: 521062.0 gal
